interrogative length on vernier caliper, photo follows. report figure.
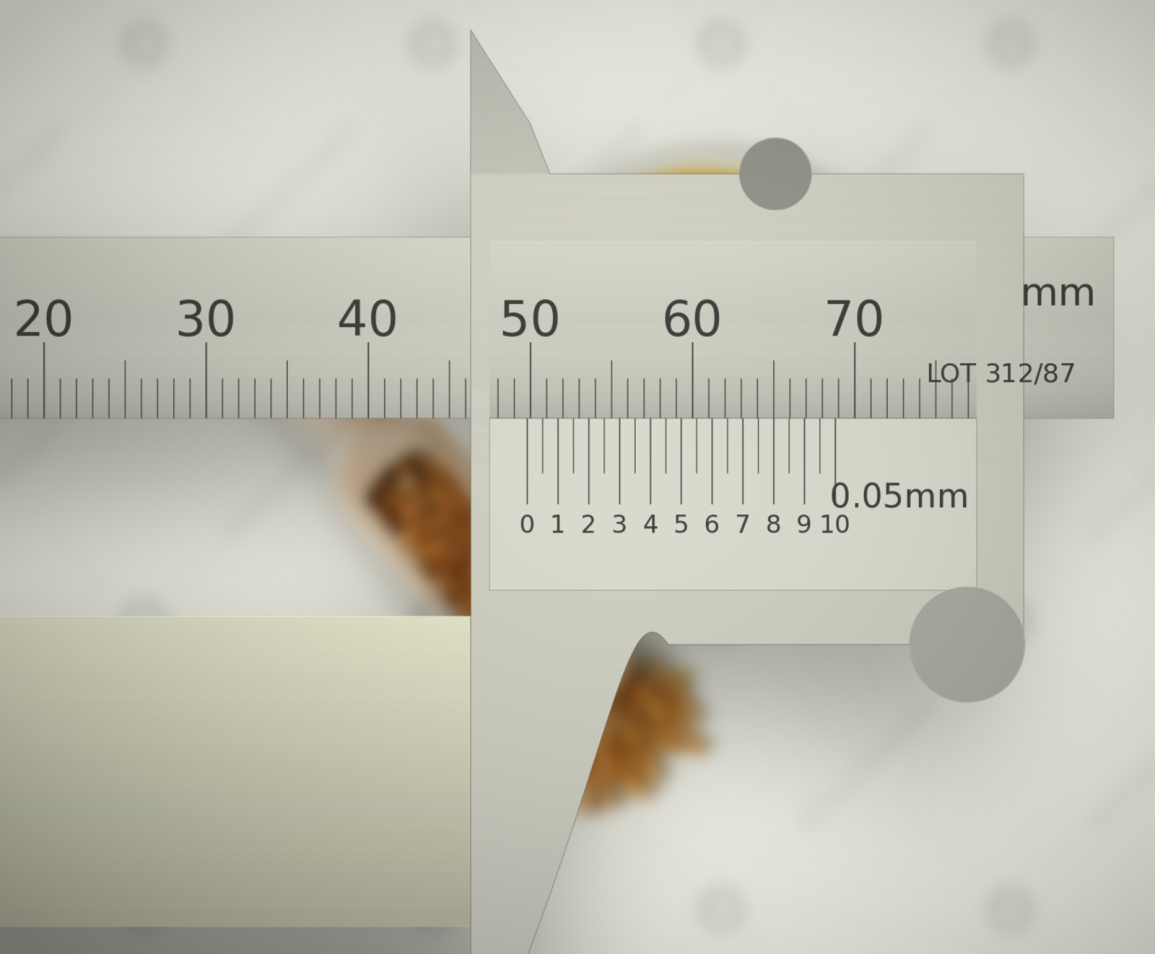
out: 49.8 mm
